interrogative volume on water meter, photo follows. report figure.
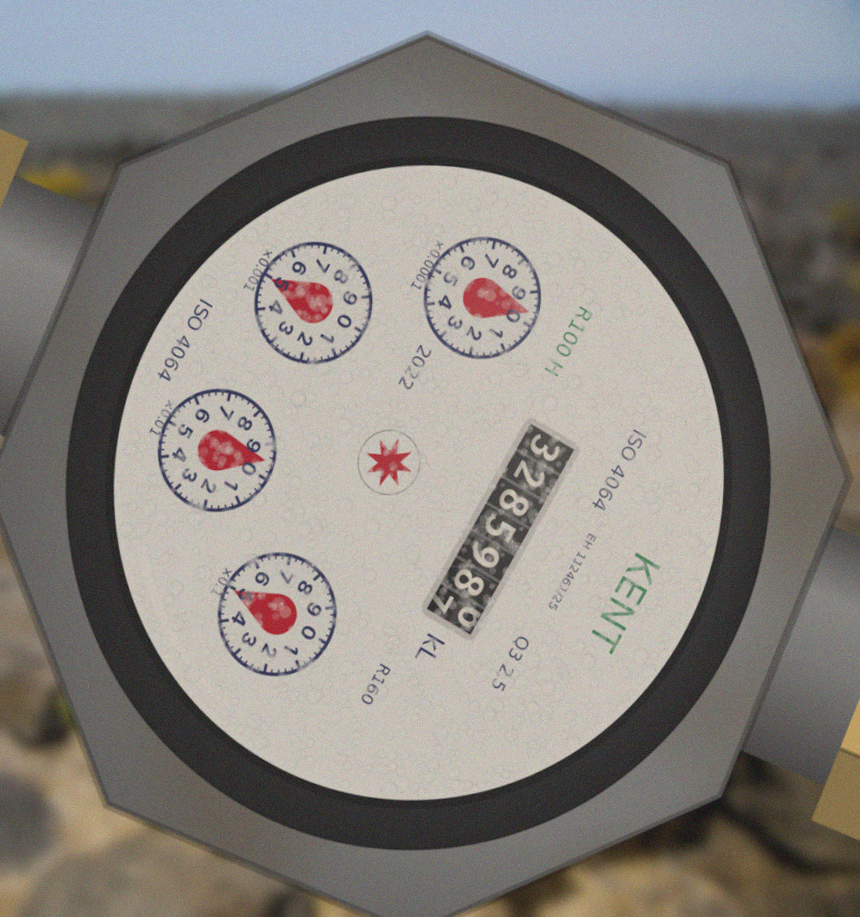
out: 3285986.4949 kL
